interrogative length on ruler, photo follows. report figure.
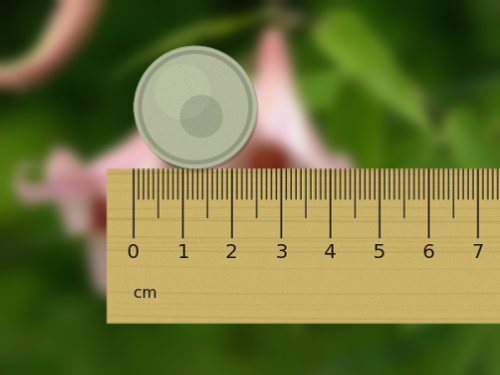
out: 2.5 cm
